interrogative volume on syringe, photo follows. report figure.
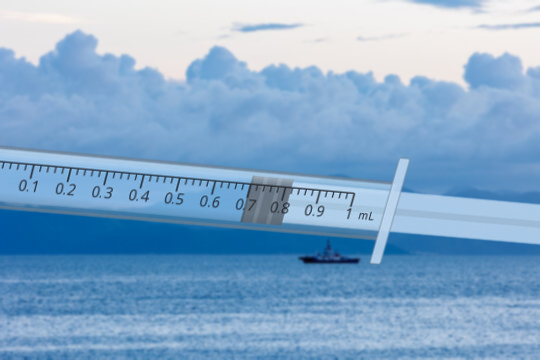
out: 0.7 mL
